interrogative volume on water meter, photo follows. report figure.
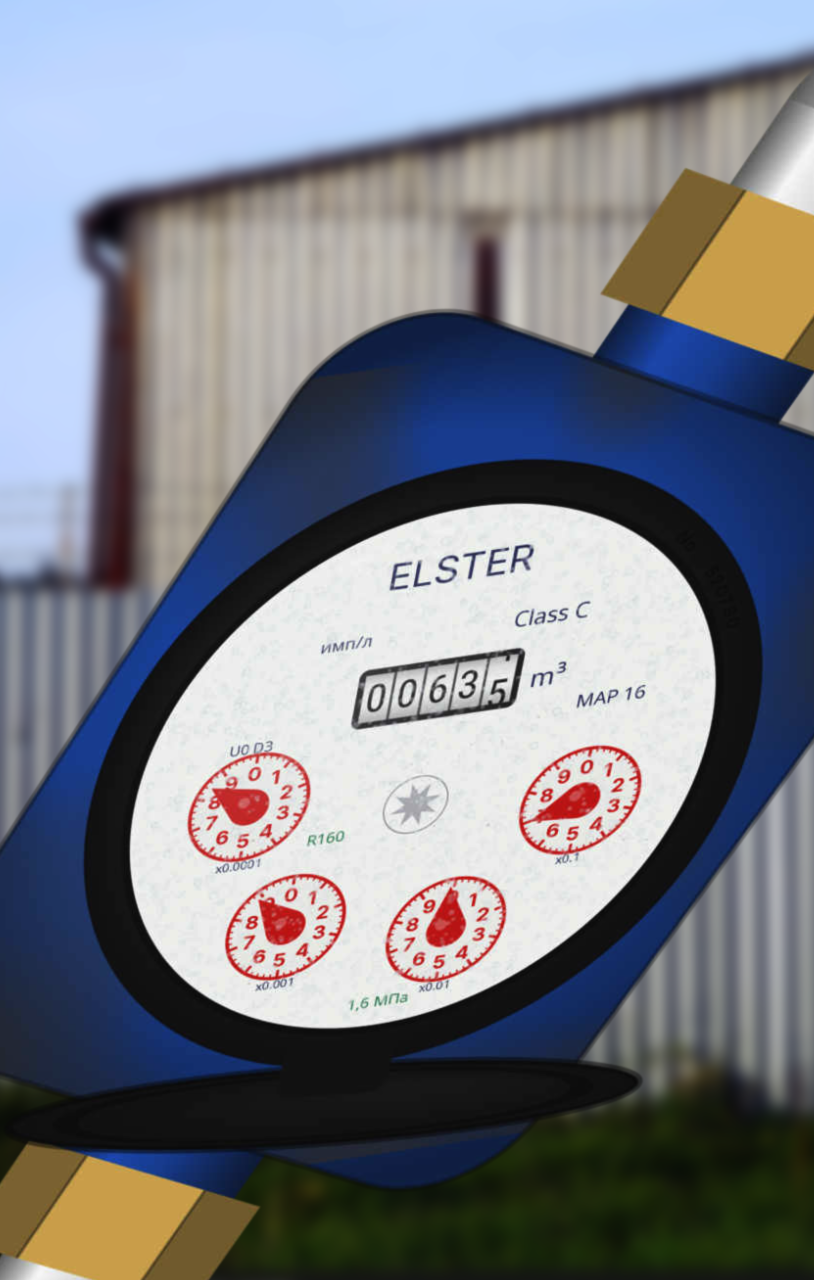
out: 634.6988 m³
